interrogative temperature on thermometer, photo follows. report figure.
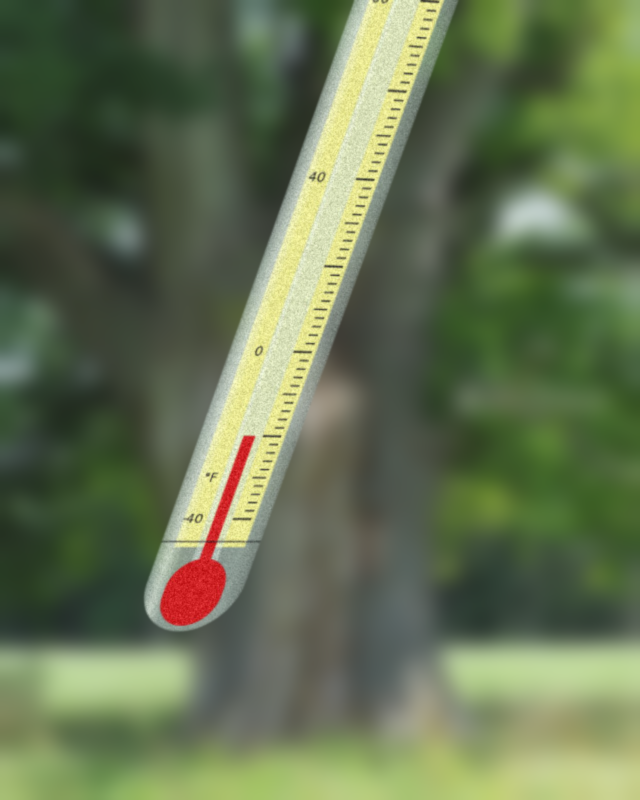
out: -20 °F
